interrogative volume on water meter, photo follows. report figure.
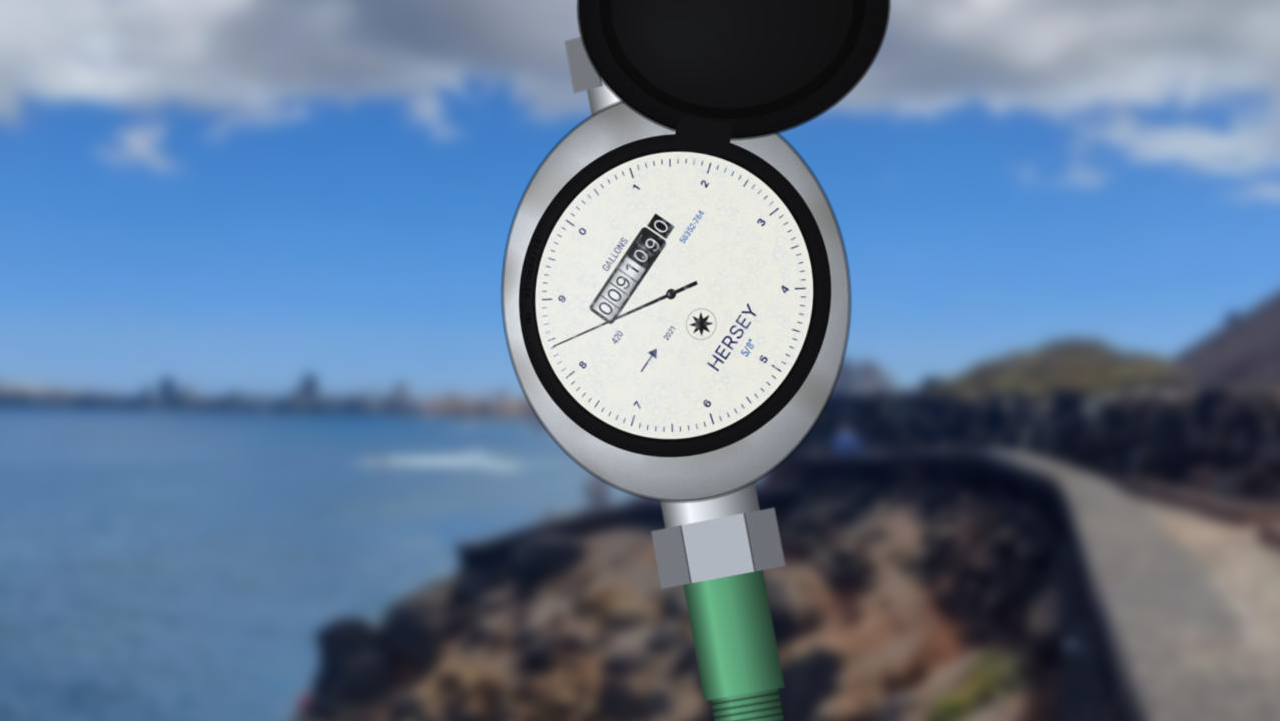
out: 91088.4 gal
